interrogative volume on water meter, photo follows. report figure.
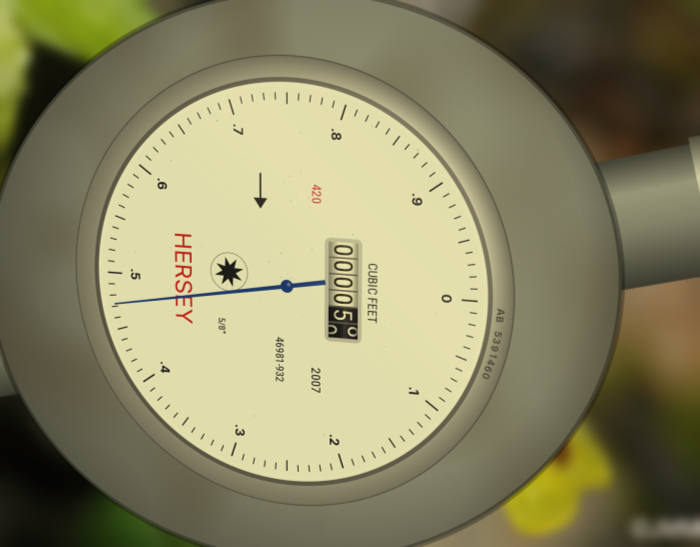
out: 58.47 ft³
